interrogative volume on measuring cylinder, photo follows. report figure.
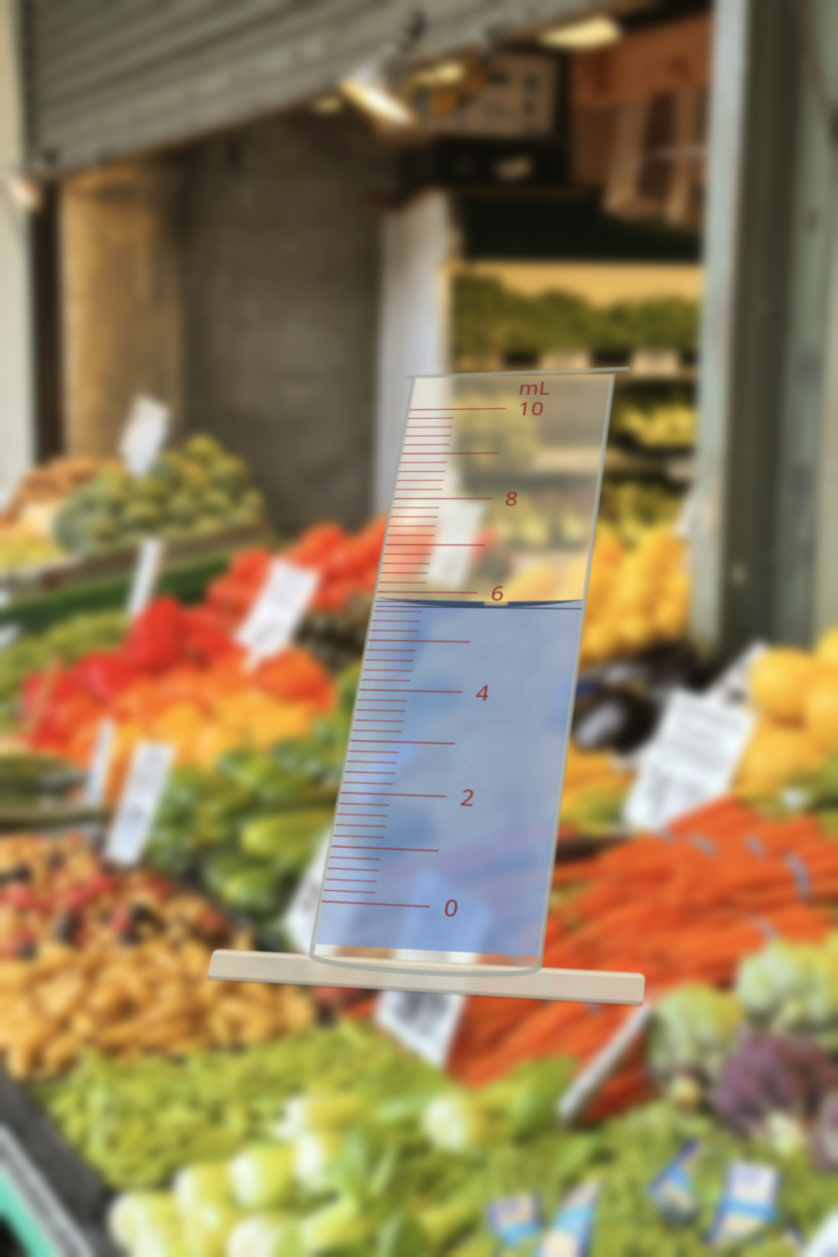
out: 5.7 mL
